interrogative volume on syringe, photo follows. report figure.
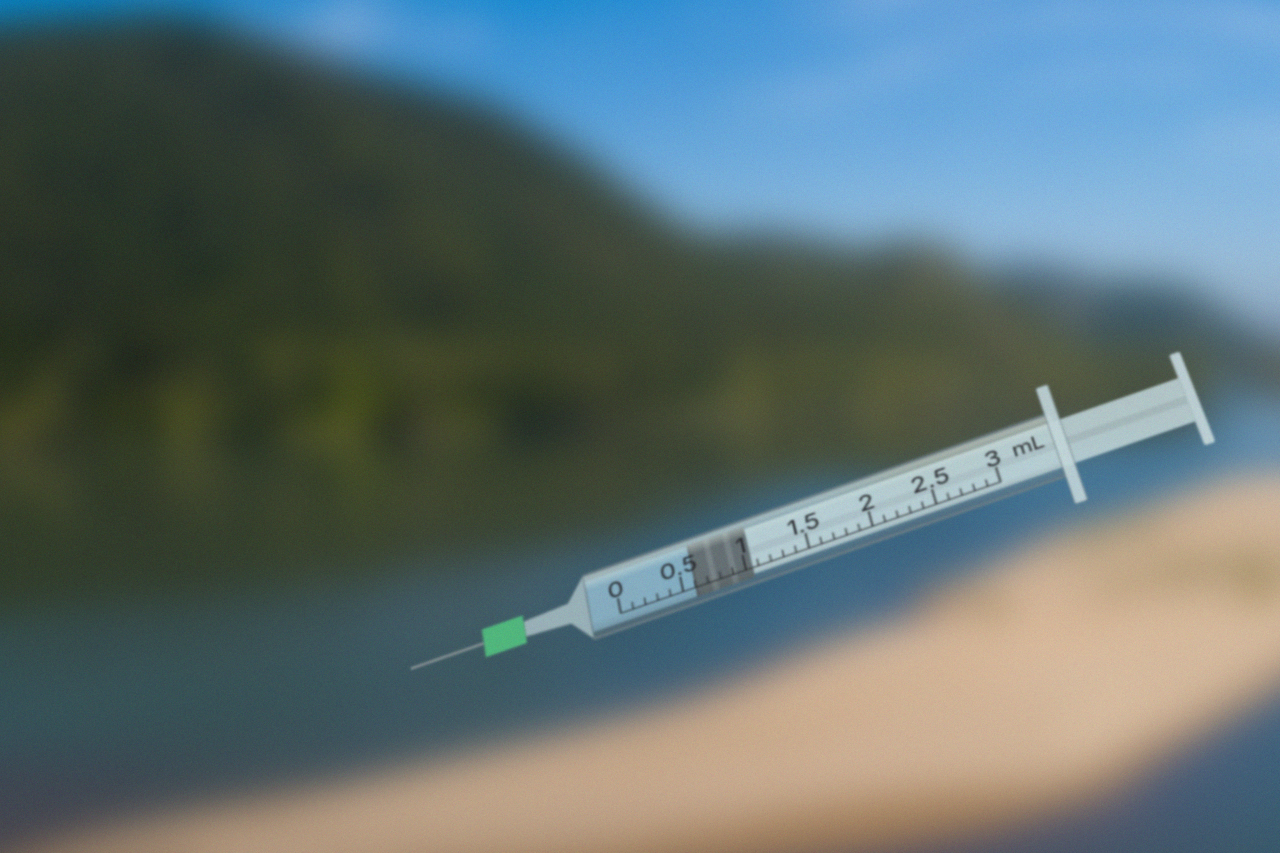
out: 0.6 mL
